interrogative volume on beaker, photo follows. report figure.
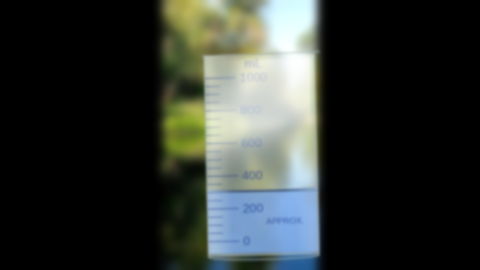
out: 300 mL
